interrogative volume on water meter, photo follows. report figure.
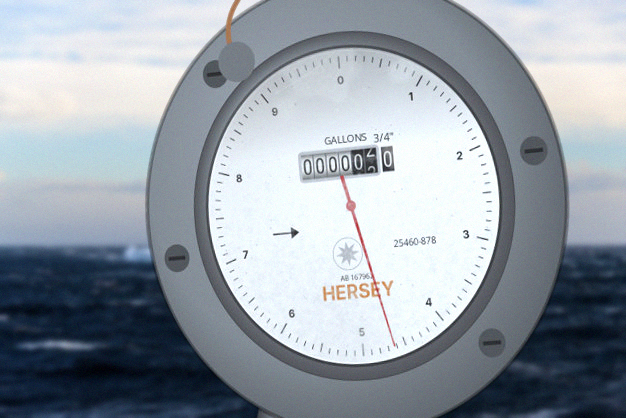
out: 24.6 gal
